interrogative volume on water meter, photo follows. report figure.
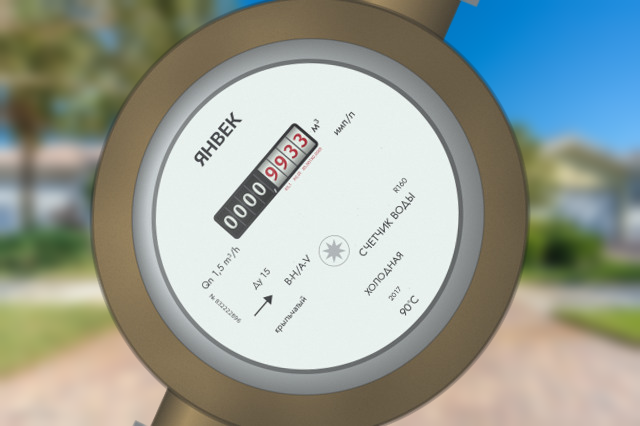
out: 0.9933 m³
